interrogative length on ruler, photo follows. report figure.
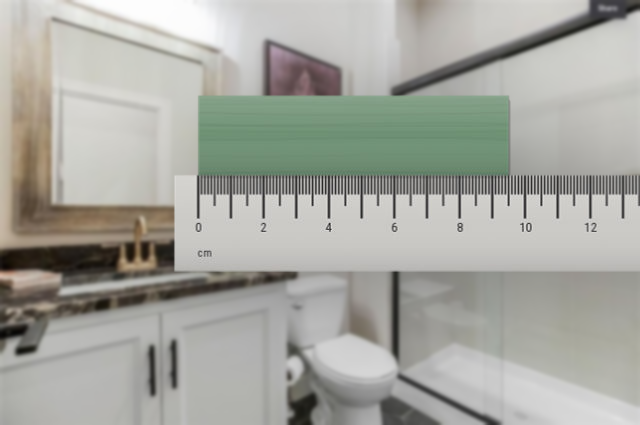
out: 9.5 cm
